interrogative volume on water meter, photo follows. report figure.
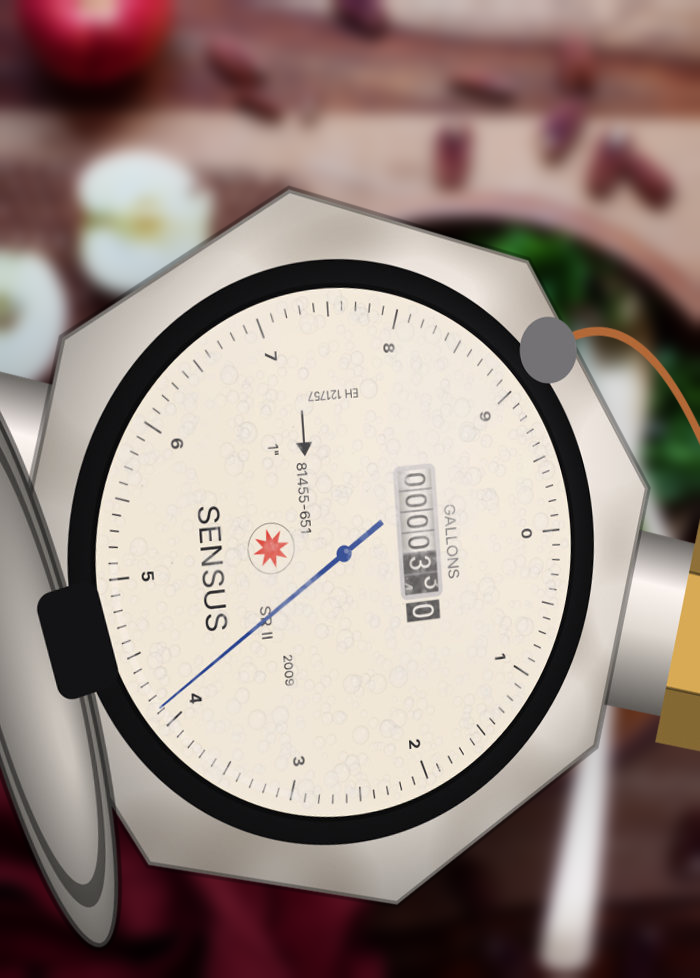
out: 334.1 gal
